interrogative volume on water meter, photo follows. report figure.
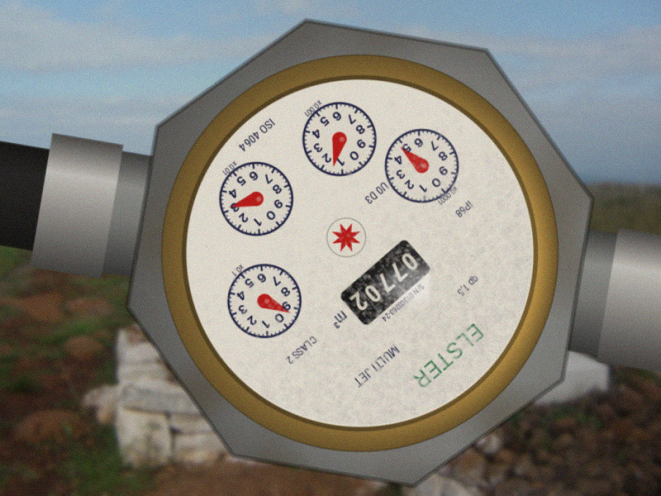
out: 7701.9314 m³
